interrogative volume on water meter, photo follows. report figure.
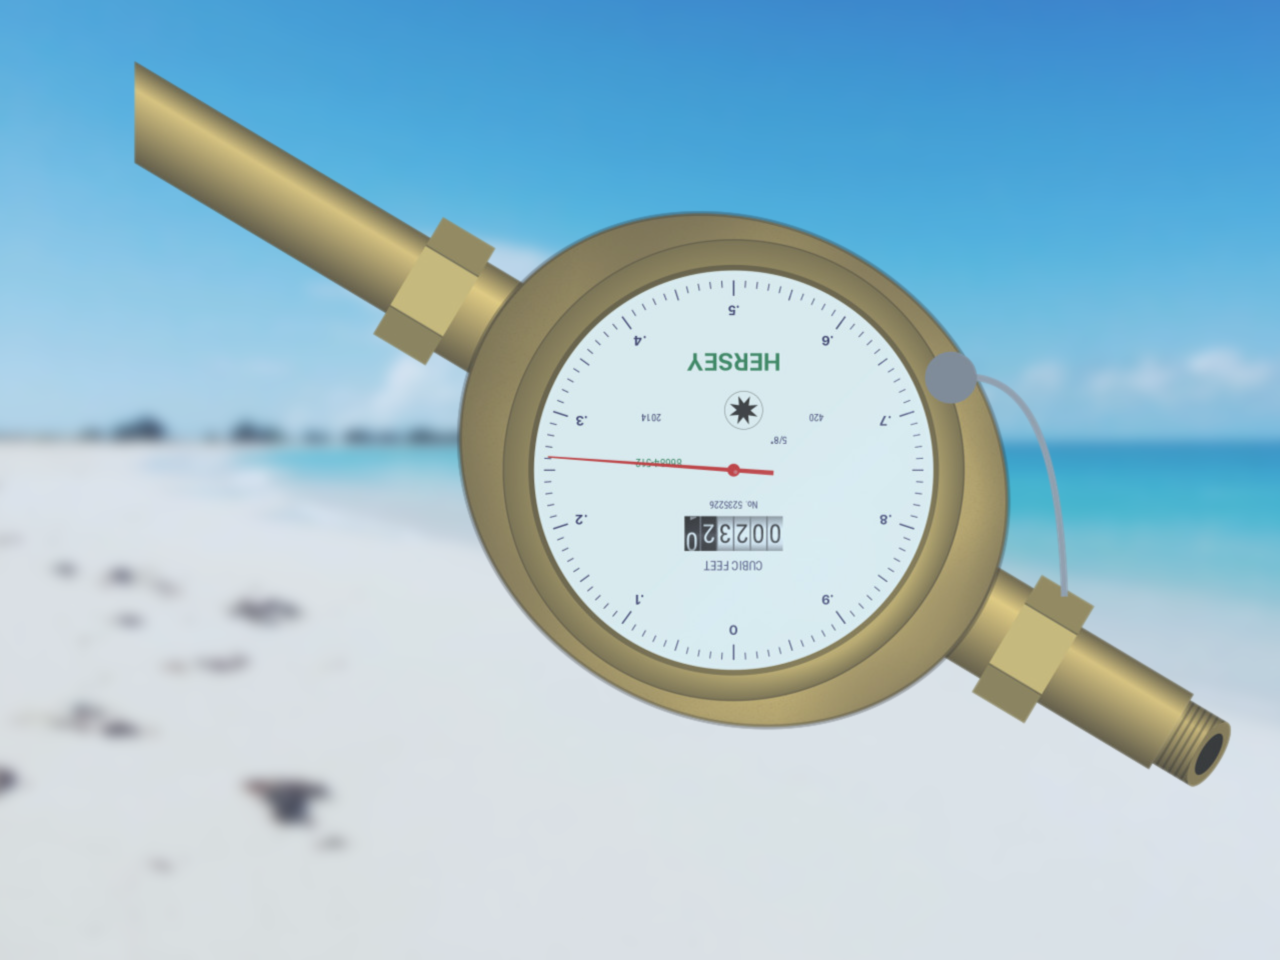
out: 2320.26 ft³
